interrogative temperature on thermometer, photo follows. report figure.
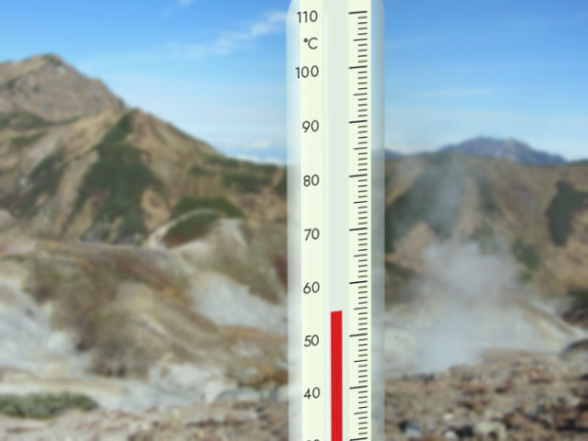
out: 55 °C
